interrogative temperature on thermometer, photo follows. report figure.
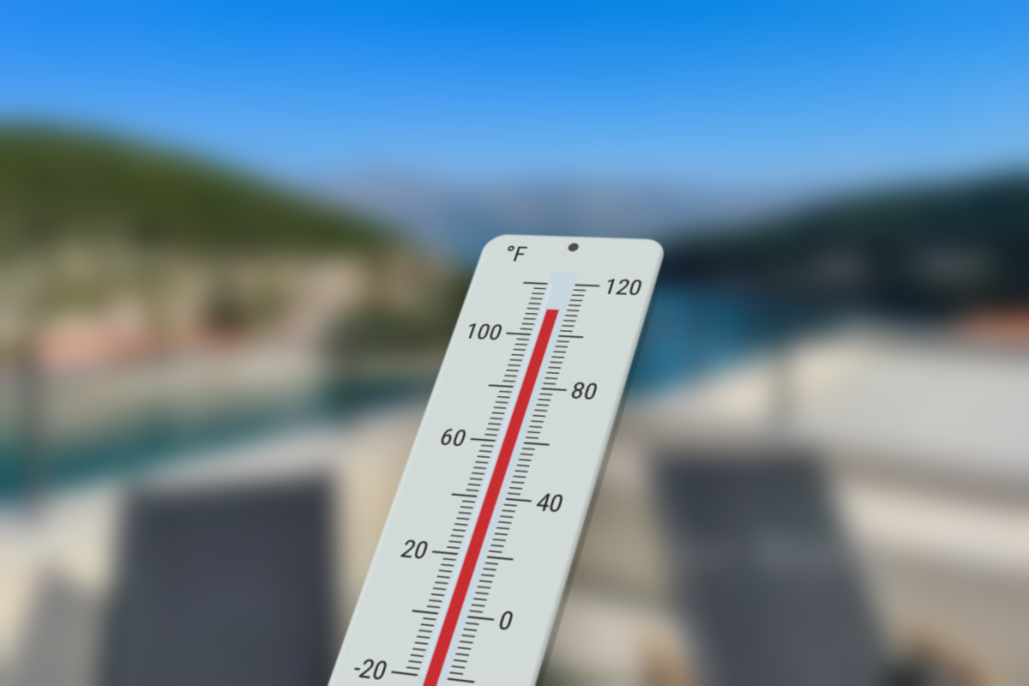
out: 110 °F
